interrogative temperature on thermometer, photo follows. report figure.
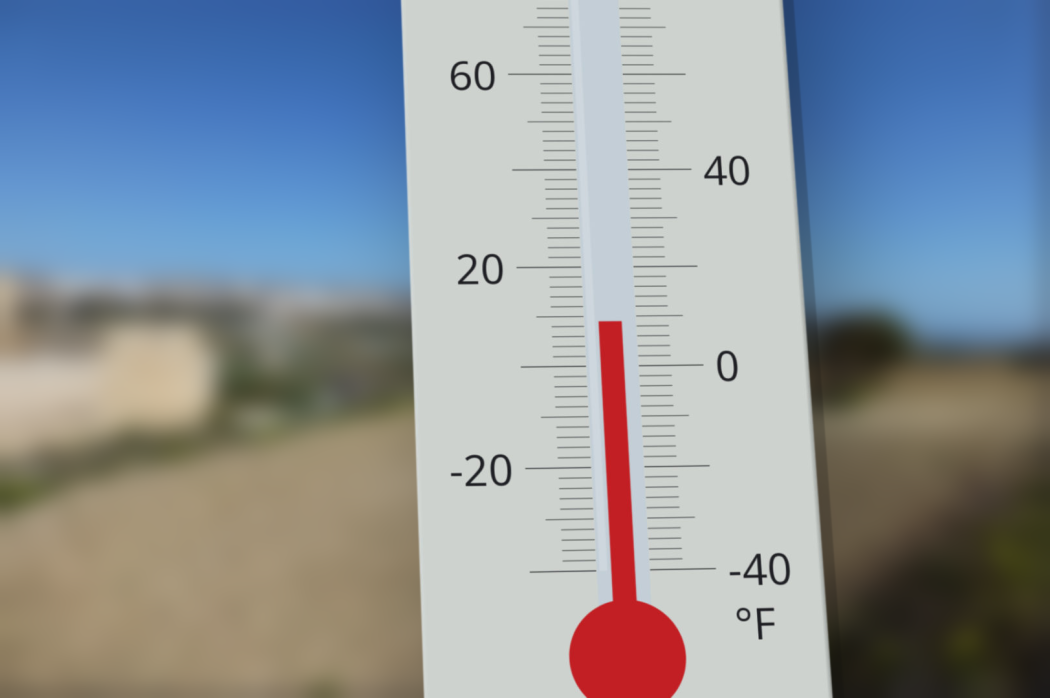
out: 9 °F
